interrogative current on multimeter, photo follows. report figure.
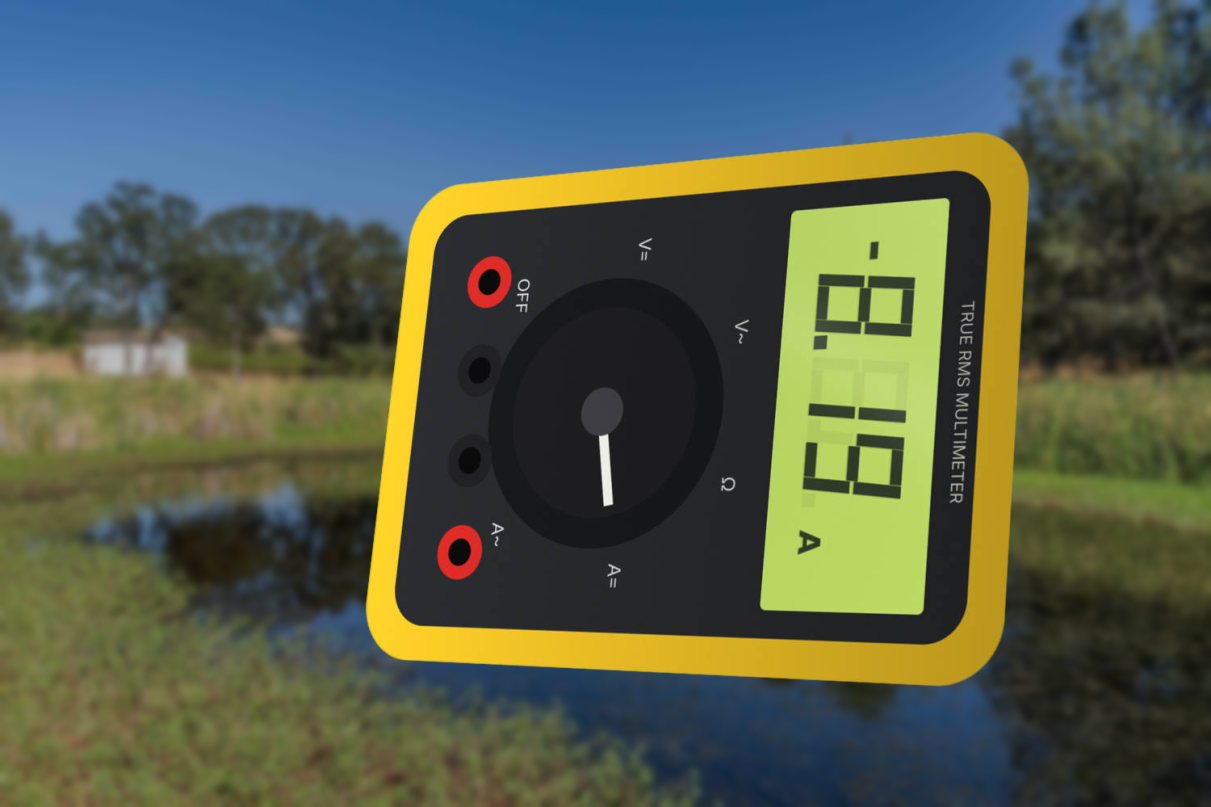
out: -8.19 A
